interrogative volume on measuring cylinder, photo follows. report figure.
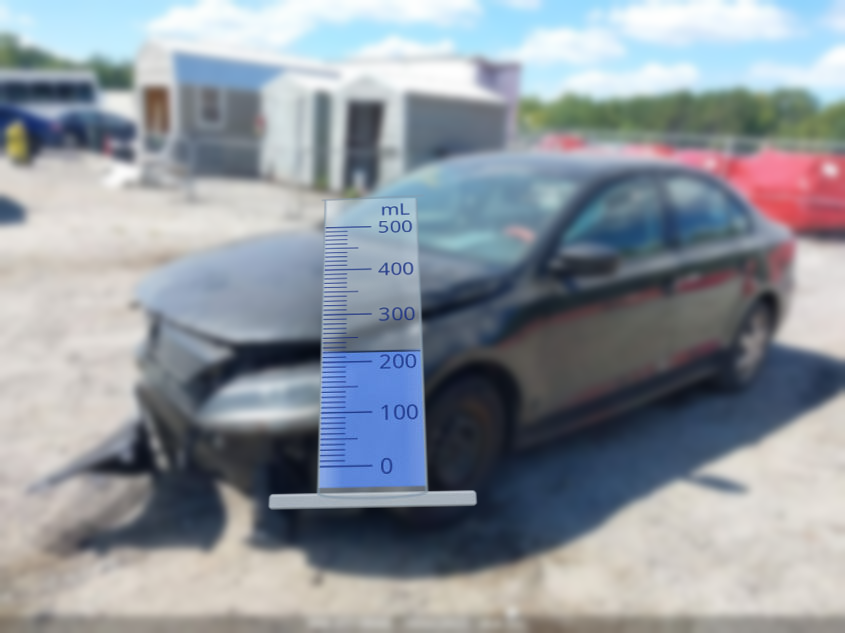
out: 220 mL
